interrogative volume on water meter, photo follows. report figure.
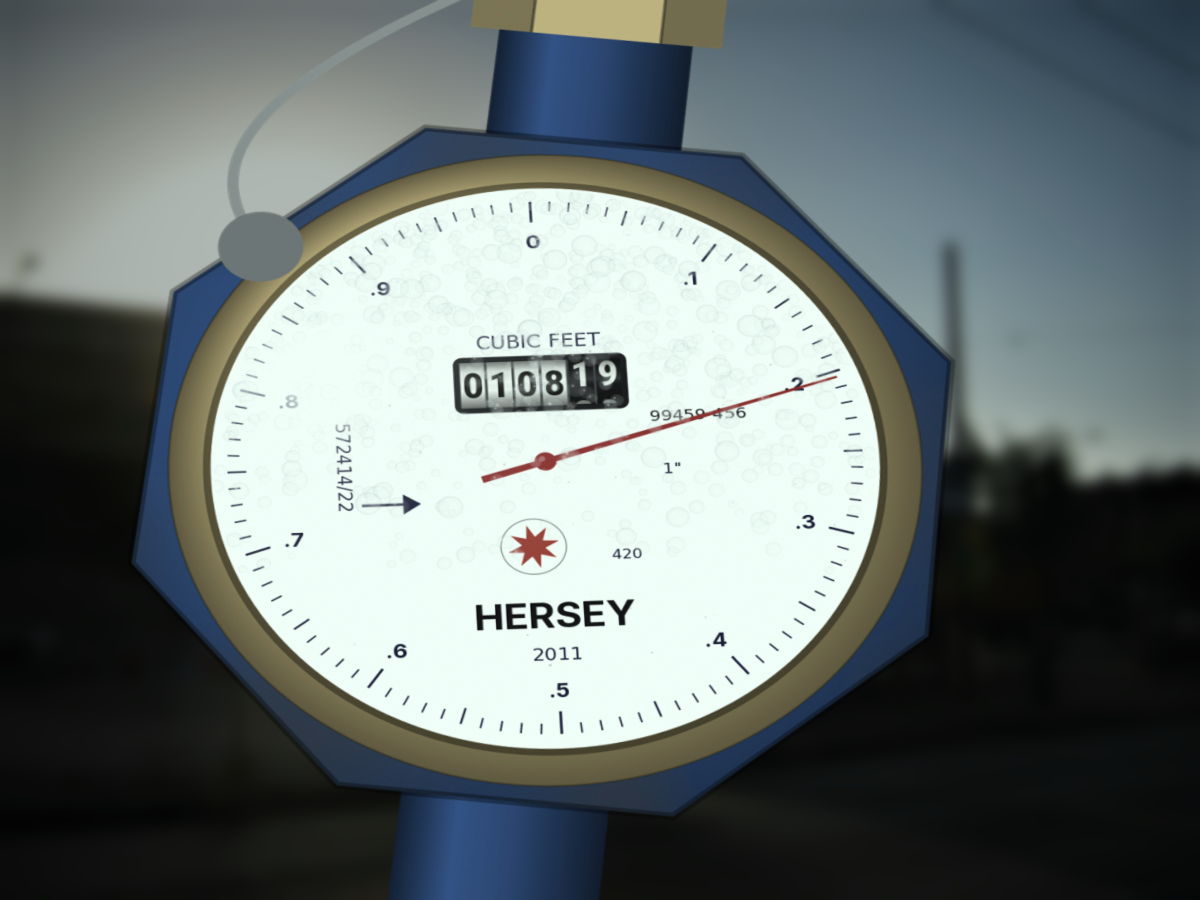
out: 10819.20 ft³
